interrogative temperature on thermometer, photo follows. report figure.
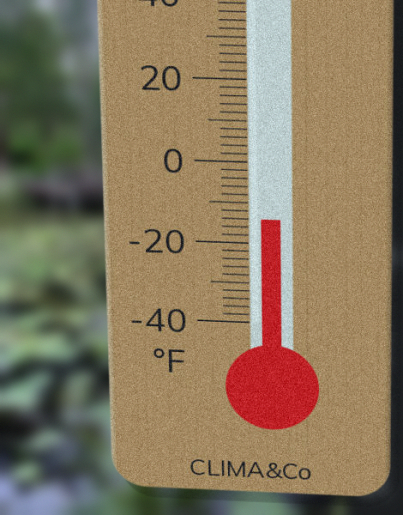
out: -14 °F
